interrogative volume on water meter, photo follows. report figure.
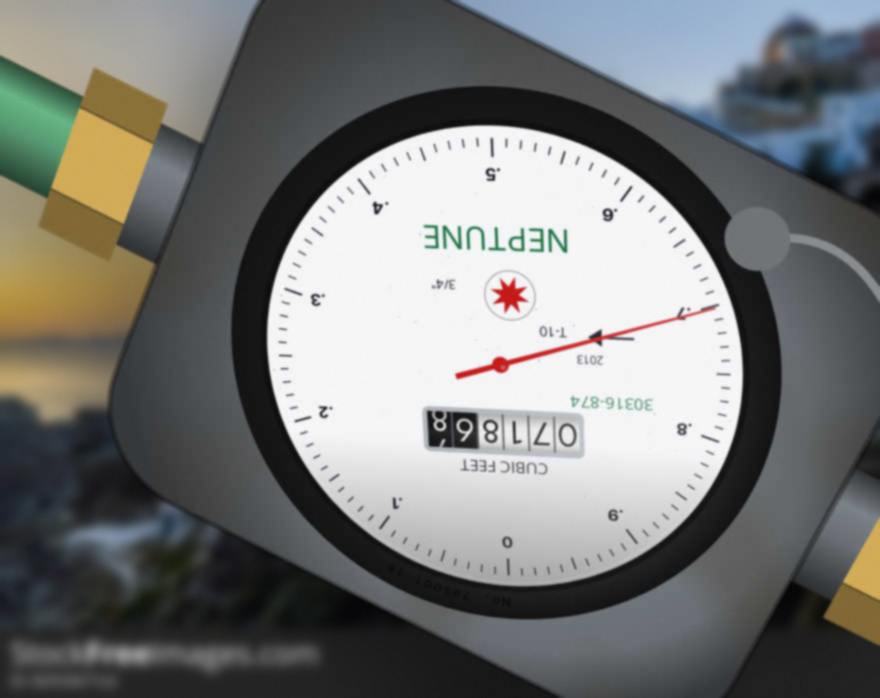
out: 71867.70 ft³
